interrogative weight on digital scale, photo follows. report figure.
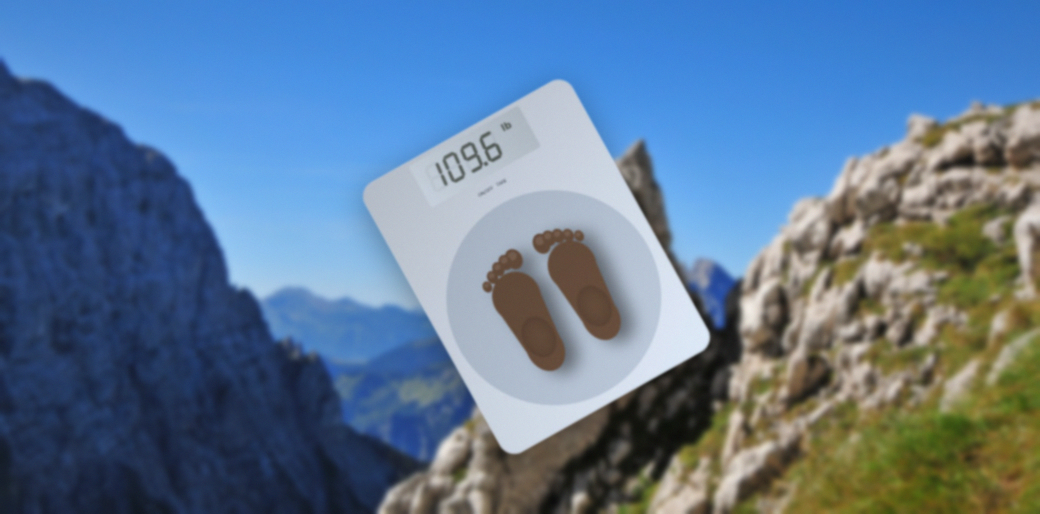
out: 109.6 lb
